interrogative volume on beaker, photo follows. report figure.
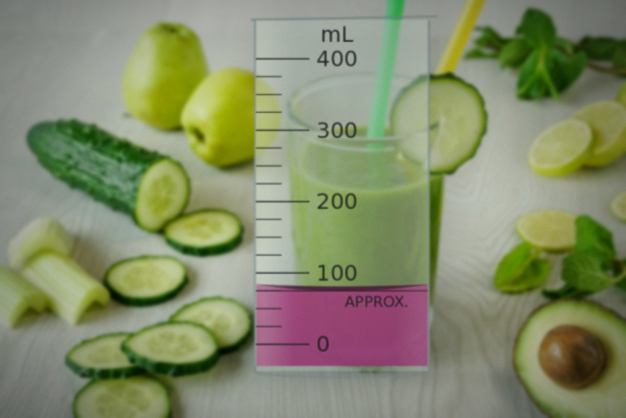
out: 75 mL
